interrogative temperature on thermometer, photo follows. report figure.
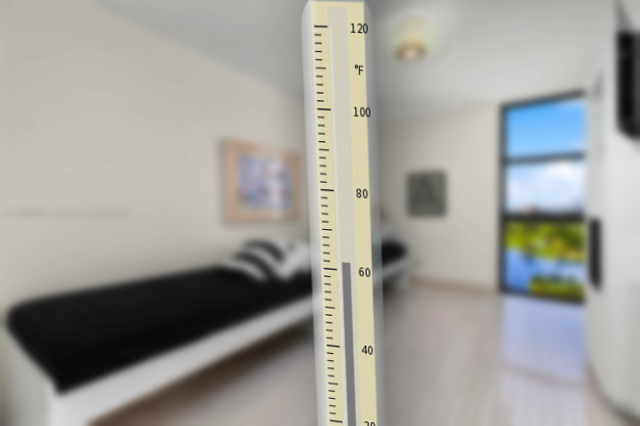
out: 62 °F
